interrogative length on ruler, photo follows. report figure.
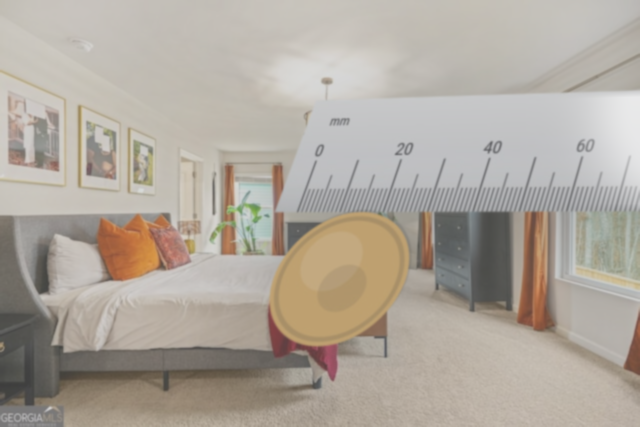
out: 30 mm
